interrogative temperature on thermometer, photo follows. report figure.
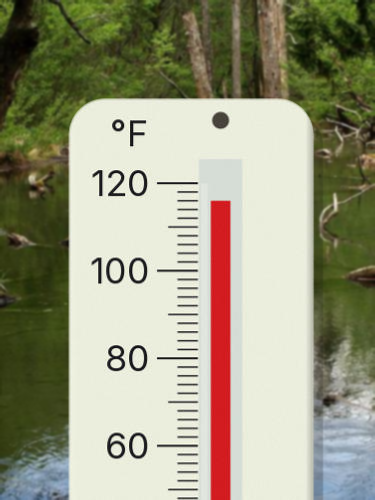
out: 116 °F
